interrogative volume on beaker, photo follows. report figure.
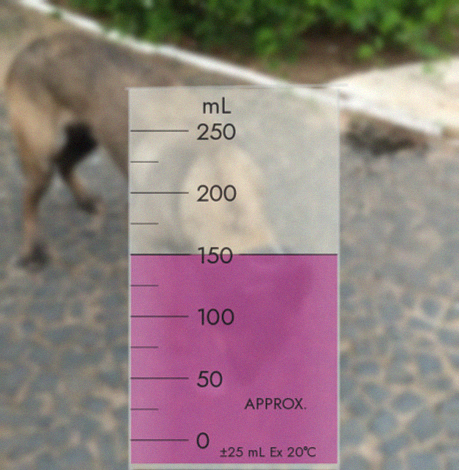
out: 150 mL
